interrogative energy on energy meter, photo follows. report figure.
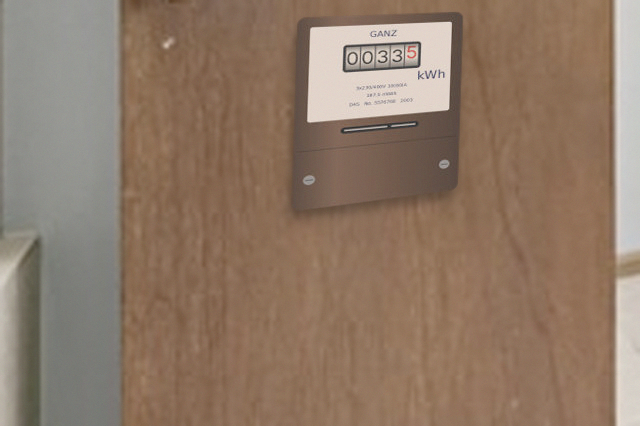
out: 33.5 kWh
